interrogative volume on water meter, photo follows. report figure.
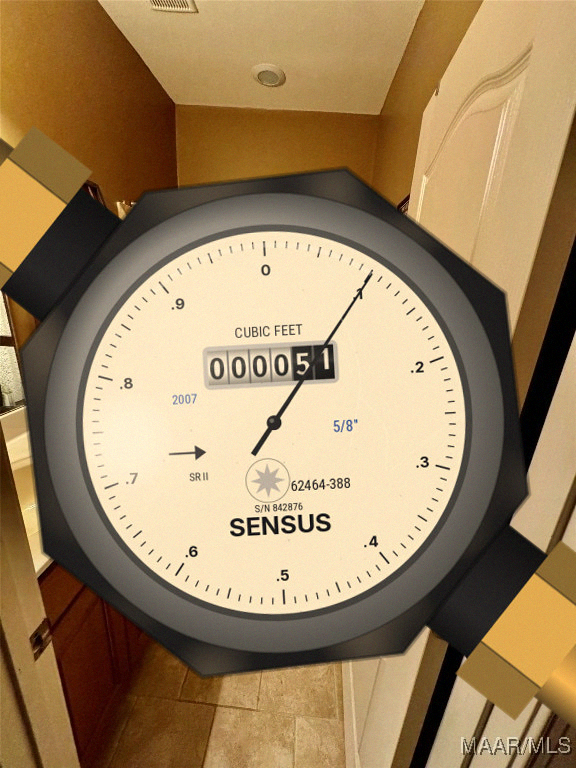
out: 51.10 ft³
